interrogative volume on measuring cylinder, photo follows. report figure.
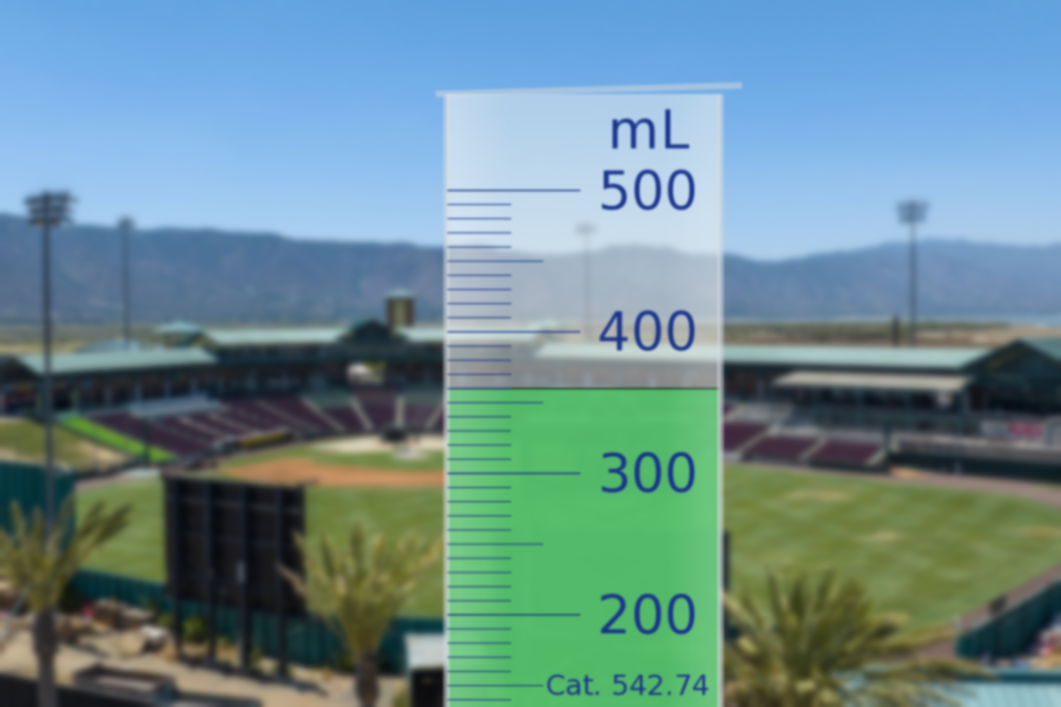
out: 360 mL
